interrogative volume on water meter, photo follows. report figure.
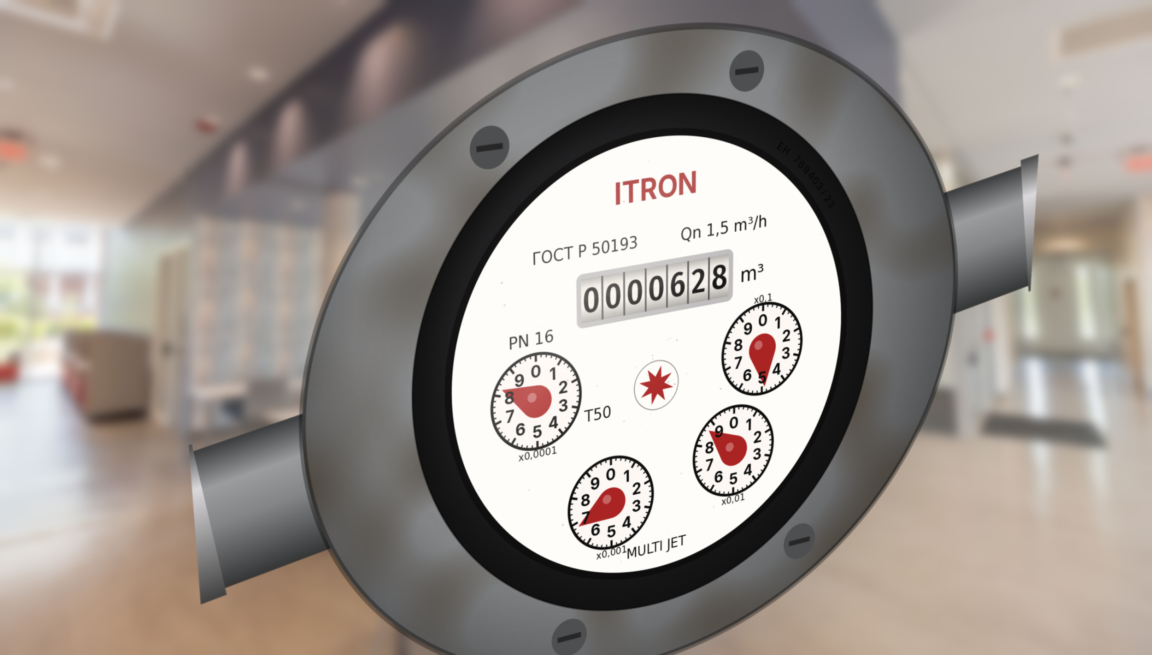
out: 628.4868 m³
